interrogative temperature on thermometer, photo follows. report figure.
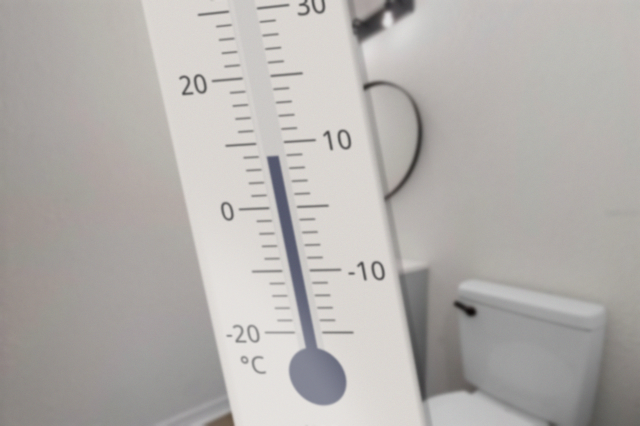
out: 8 °C
